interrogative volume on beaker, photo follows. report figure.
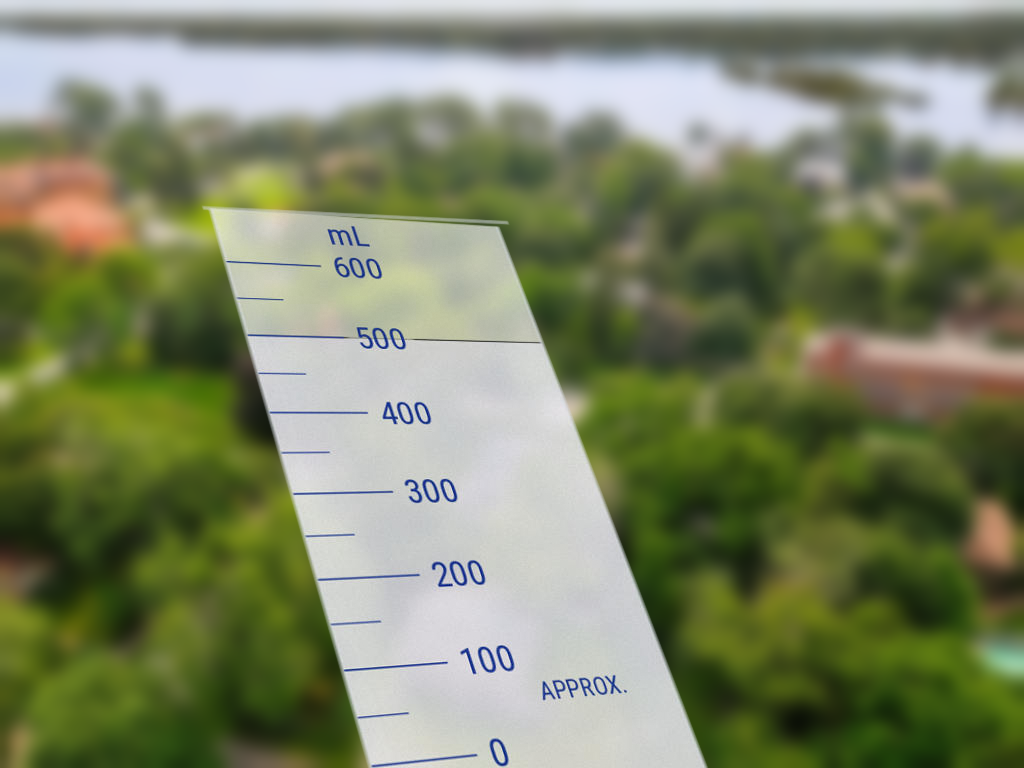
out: 500 mL
